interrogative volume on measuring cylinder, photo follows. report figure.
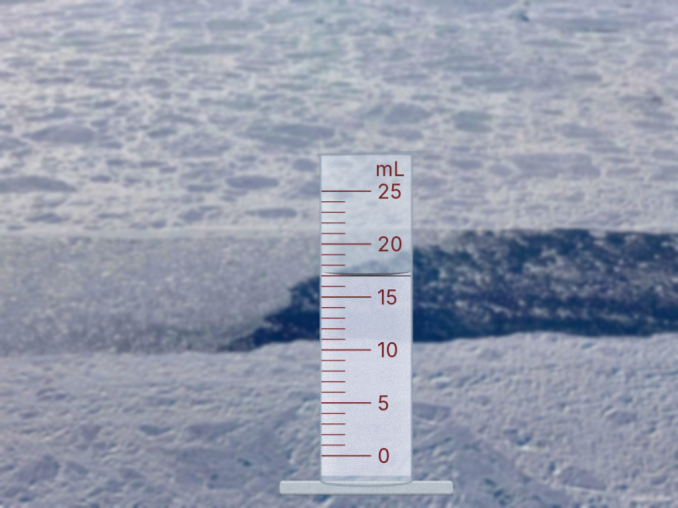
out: 17 mL
